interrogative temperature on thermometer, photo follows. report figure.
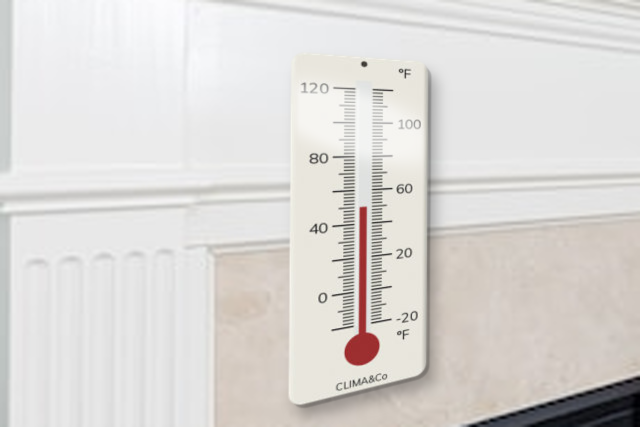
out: 50 °F
